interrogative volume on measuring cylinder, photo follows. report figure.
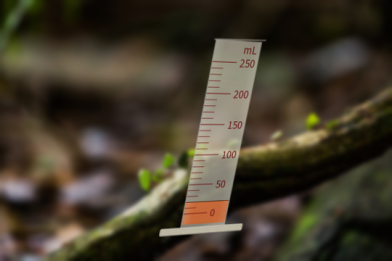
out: 20 mL
